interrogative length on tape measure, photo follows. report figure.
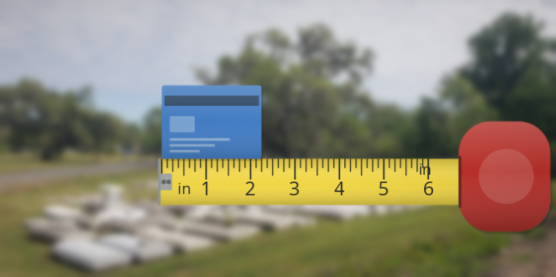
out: 2.25 in
